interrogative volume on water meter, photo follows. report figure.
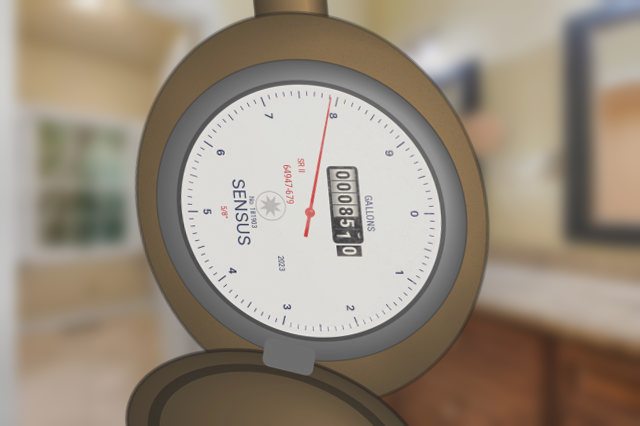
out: 8507.9 gal
